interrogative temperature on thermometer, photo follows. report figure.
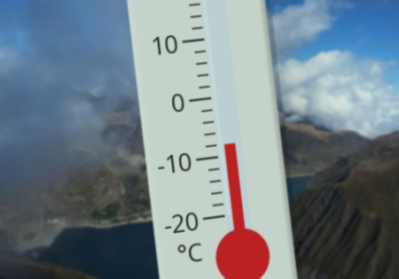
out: -8 °C
